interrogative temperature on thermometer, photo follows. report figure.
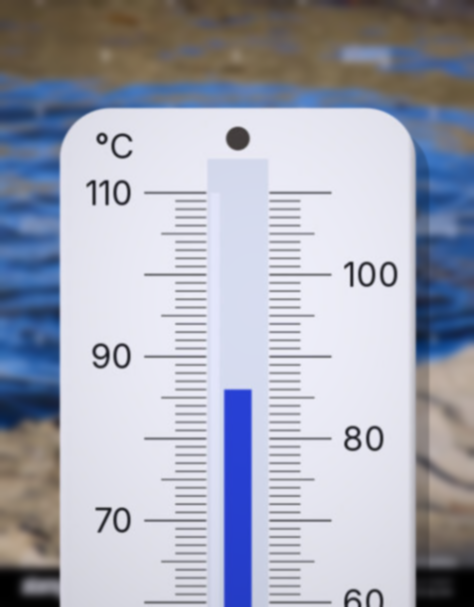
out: 86 °C
